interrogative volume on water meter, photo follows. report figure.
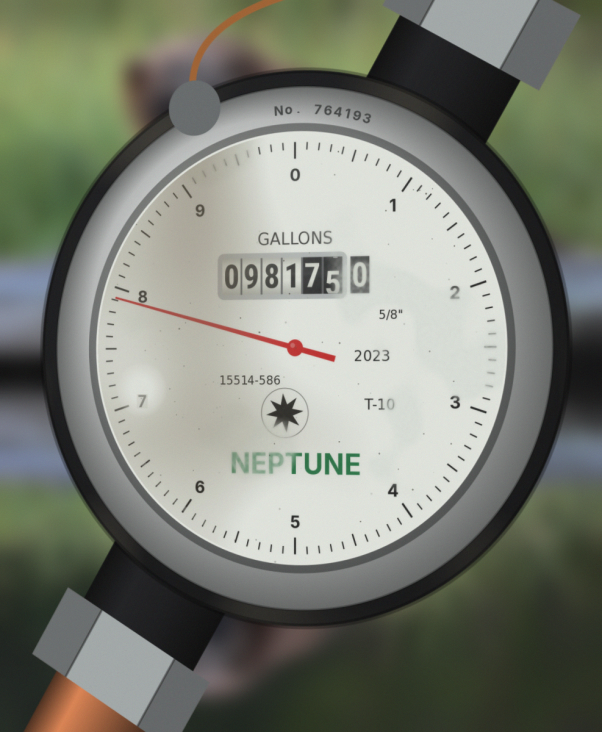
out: 981747.9 gal
